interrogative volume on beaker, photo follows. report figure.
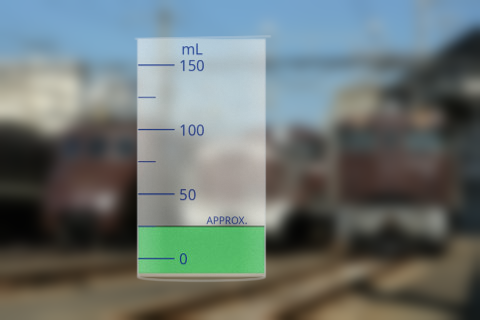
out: 25 mL
